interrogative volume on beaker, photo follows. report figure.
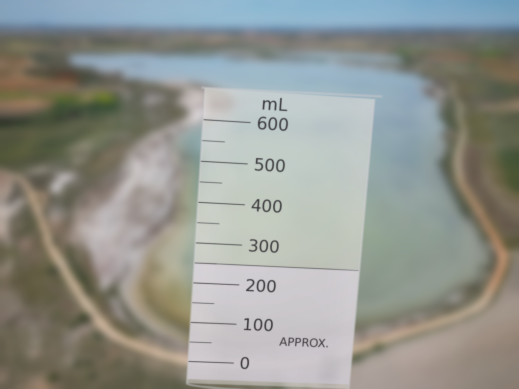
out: 250 mL
